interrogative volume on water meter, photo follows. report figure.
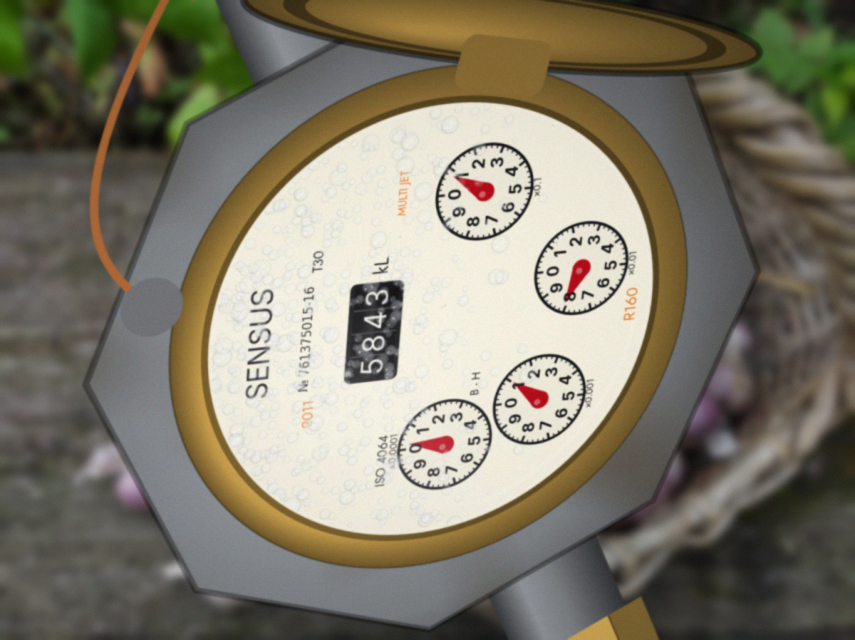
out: 5843.0810 kL
